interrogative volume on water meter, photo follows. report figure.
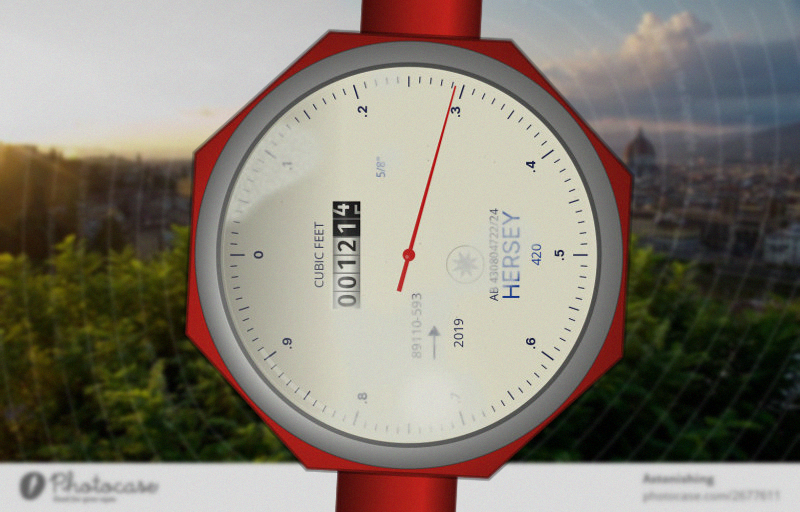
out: 1214.29 ft³
